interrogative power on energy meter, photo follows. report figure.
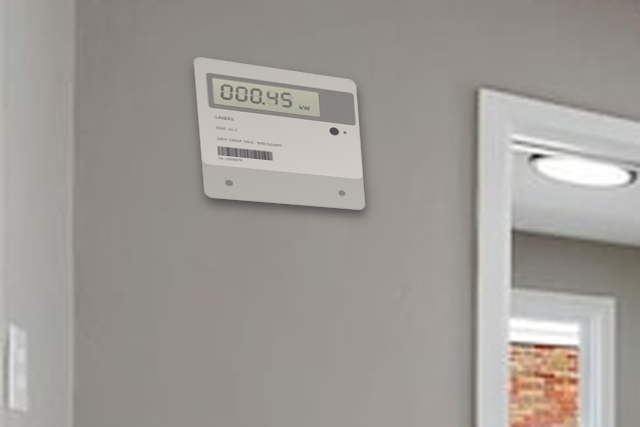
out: 0.45 kW
